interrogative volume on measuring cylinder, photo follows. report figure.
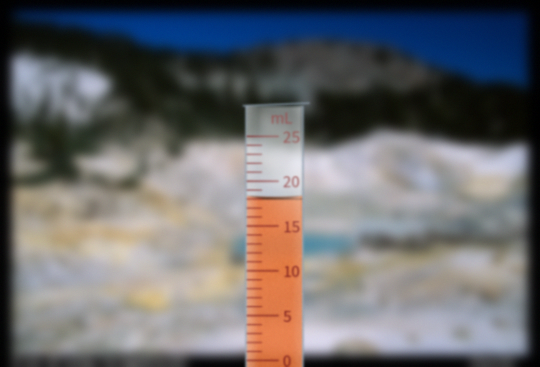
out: 18 mL
